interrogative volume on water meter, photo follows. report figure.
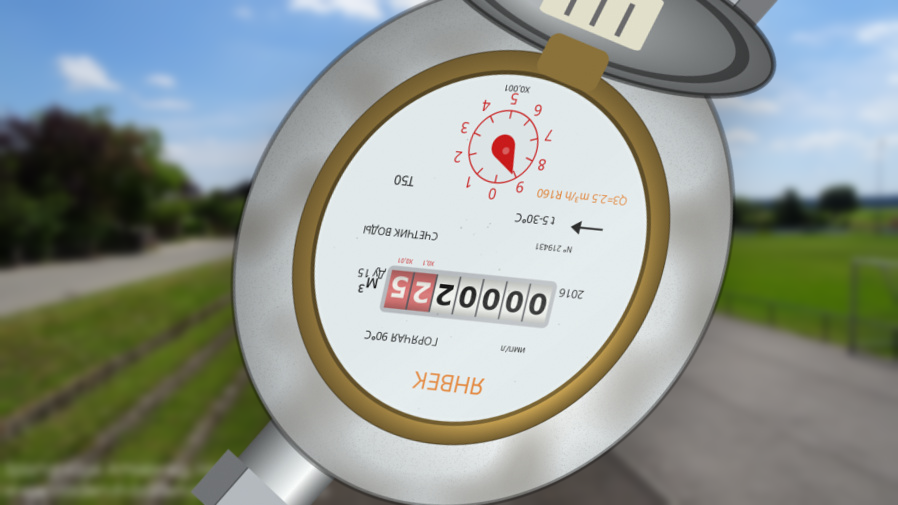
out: 2.249 m³
